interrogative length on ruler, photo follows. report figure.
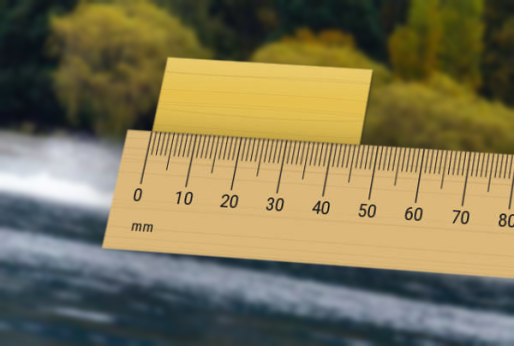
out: 46 mm
